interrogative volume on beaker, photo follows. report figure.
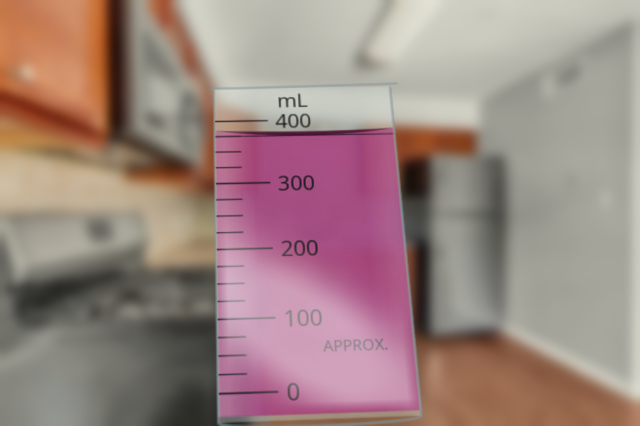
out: 375 mL
